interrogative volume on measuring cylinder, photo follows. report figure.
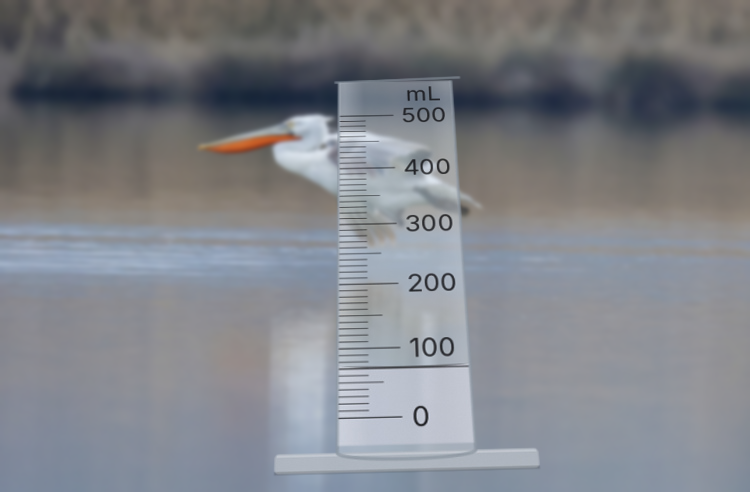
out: 70 mL
